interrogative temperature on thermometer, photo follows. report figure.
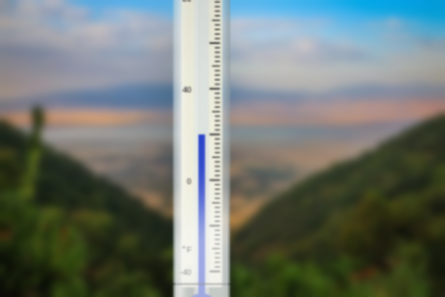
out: 20 °F
